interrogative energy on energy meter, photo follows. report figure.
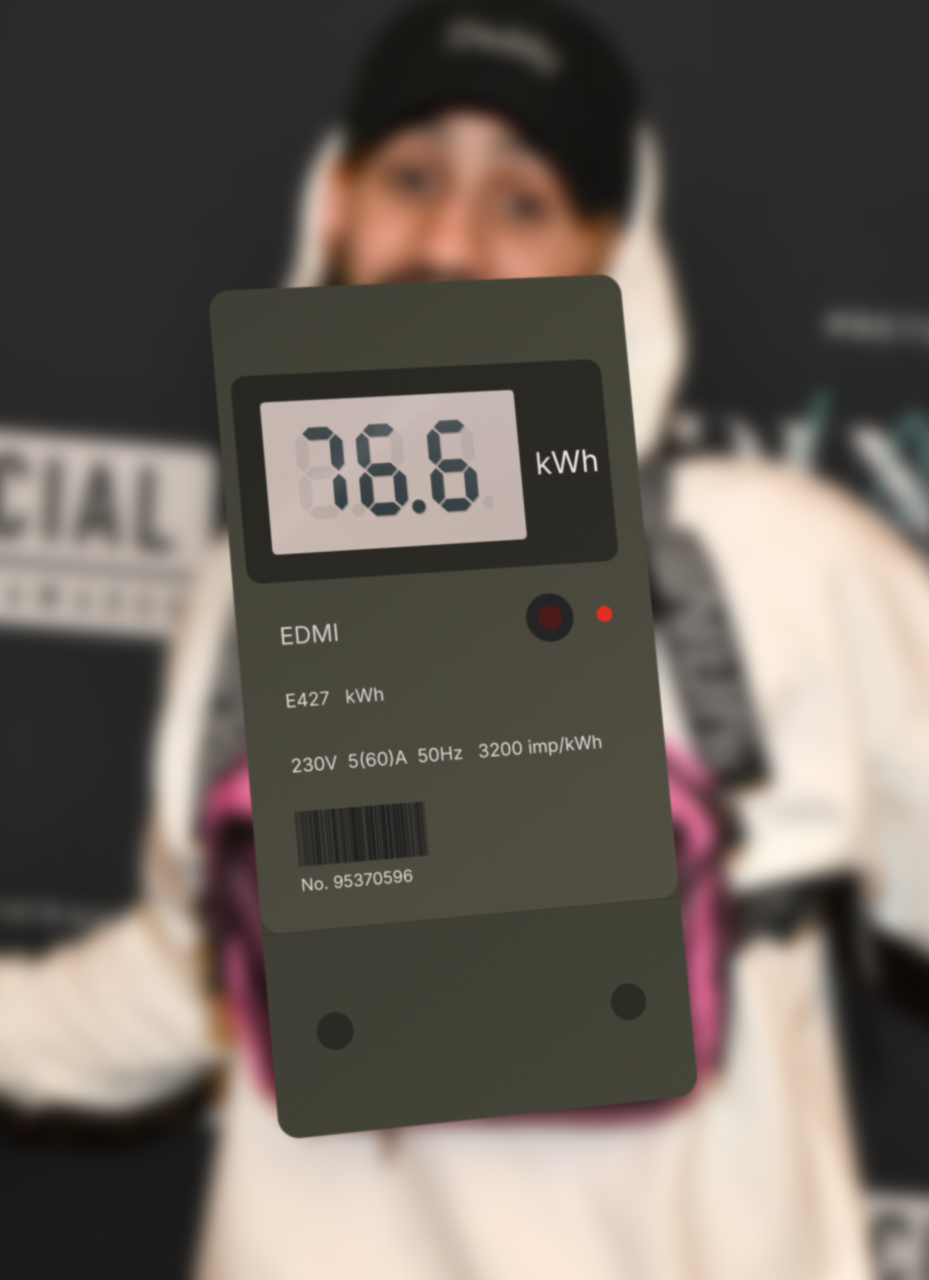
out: 76.6 kWh
